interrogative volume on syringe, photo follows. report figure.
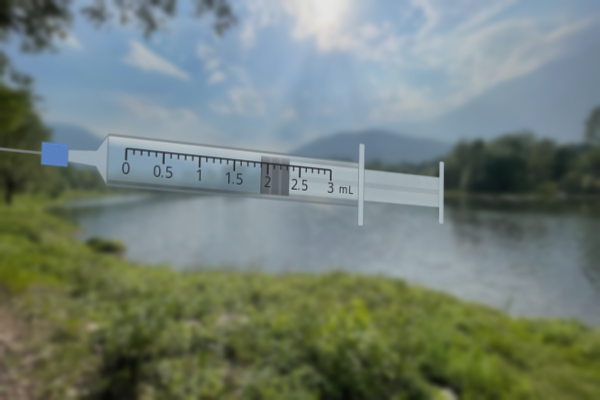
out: 1.9 mL
